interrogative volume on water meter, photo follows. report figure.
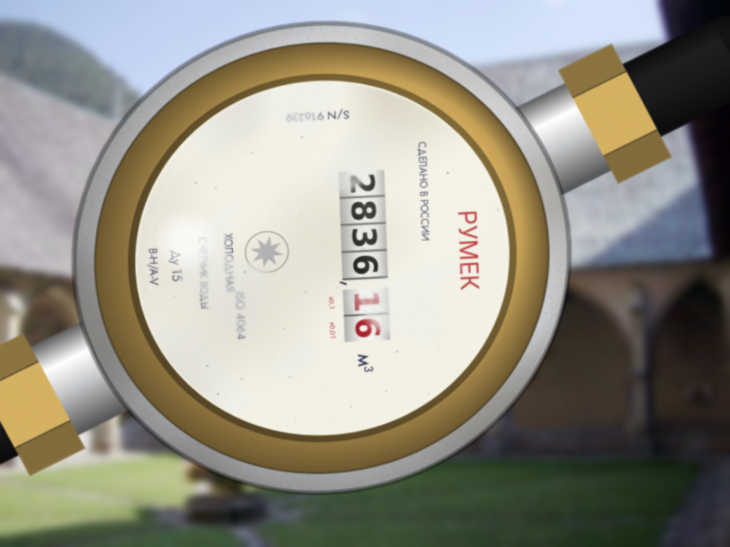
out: 2836.16 m³
